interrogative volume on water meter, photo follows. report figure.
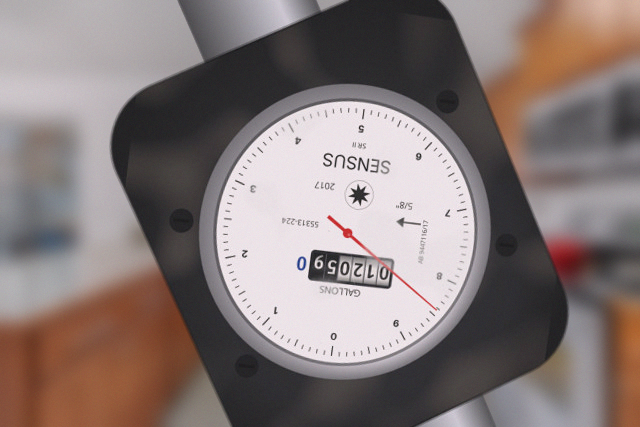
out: 120588.4 gal
